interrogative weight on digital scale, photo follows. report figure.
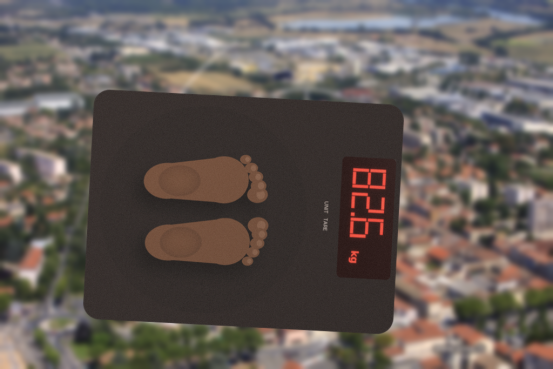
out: 82.6 kg
